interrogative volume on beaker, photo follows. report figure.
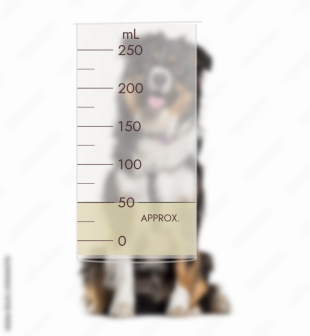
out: 50 mL
